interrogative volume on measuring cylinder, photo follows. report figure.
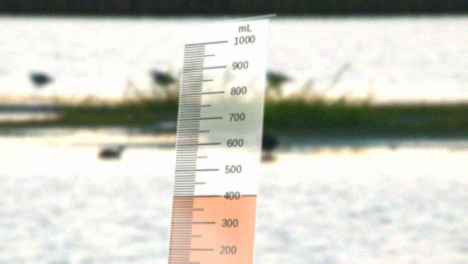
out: 400 mL
